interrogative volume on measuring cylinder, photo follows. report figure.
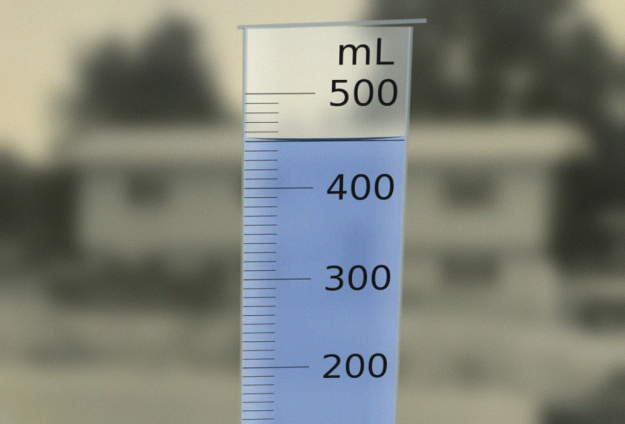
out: 450 mL
